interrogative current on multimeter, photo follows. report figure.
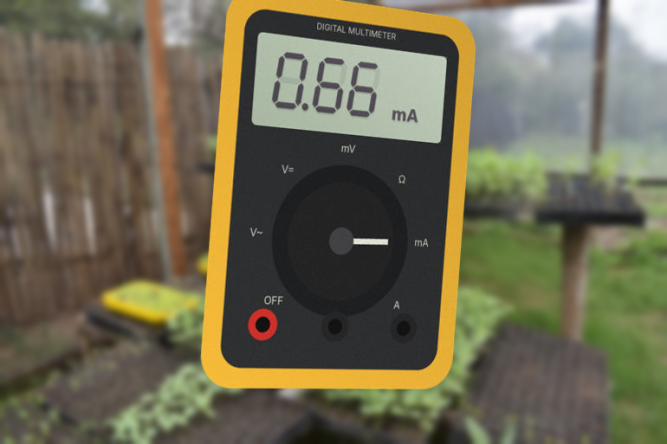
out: 0.66 mA
